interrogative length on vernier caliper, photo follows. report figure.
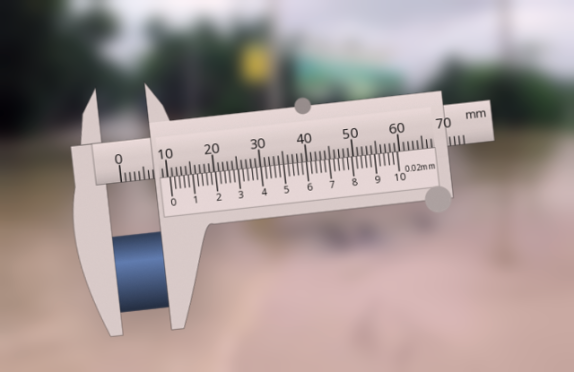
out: 10.5 mm
